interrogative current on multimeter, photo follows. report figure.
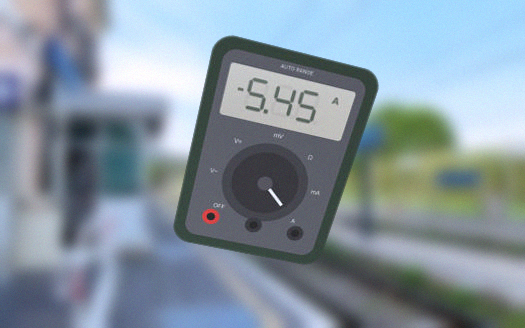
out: -5.45 A
